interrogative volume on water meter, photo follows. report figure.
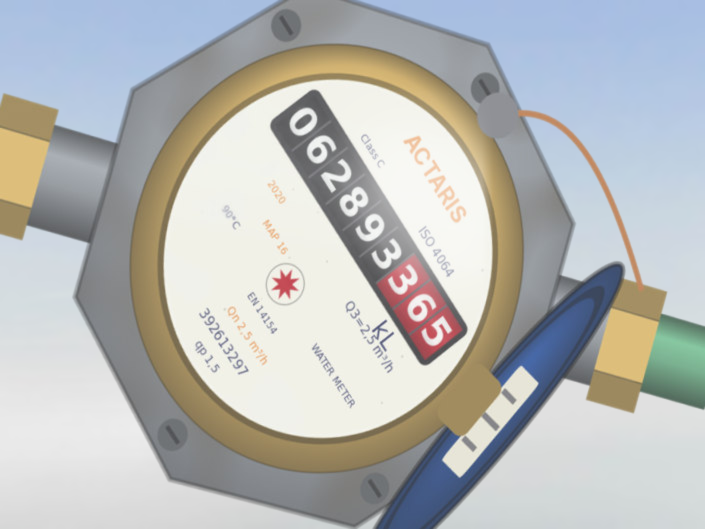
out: 62893.365 kL
